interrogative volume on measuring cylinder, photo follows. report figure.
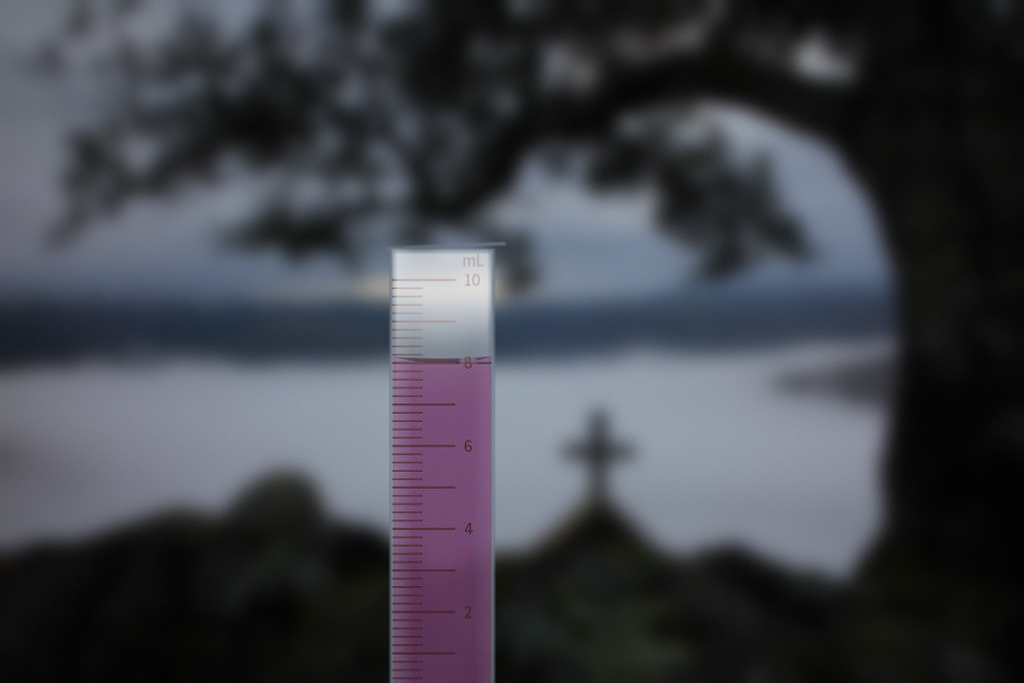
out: 8 mL
